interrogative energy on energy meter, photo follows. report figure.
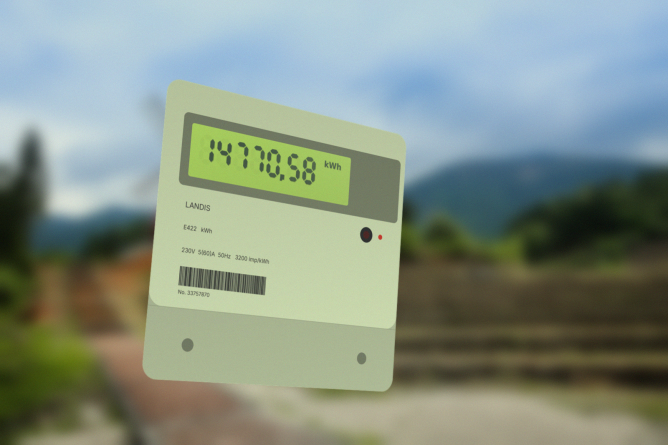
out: 14770.58 kWh
